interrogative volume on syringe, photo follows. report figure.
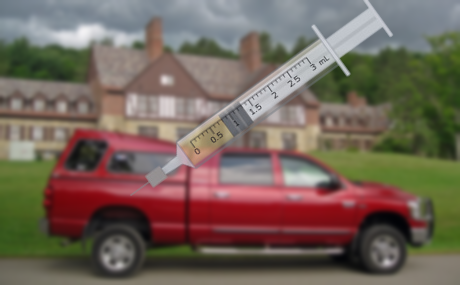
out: 0.8 mL
